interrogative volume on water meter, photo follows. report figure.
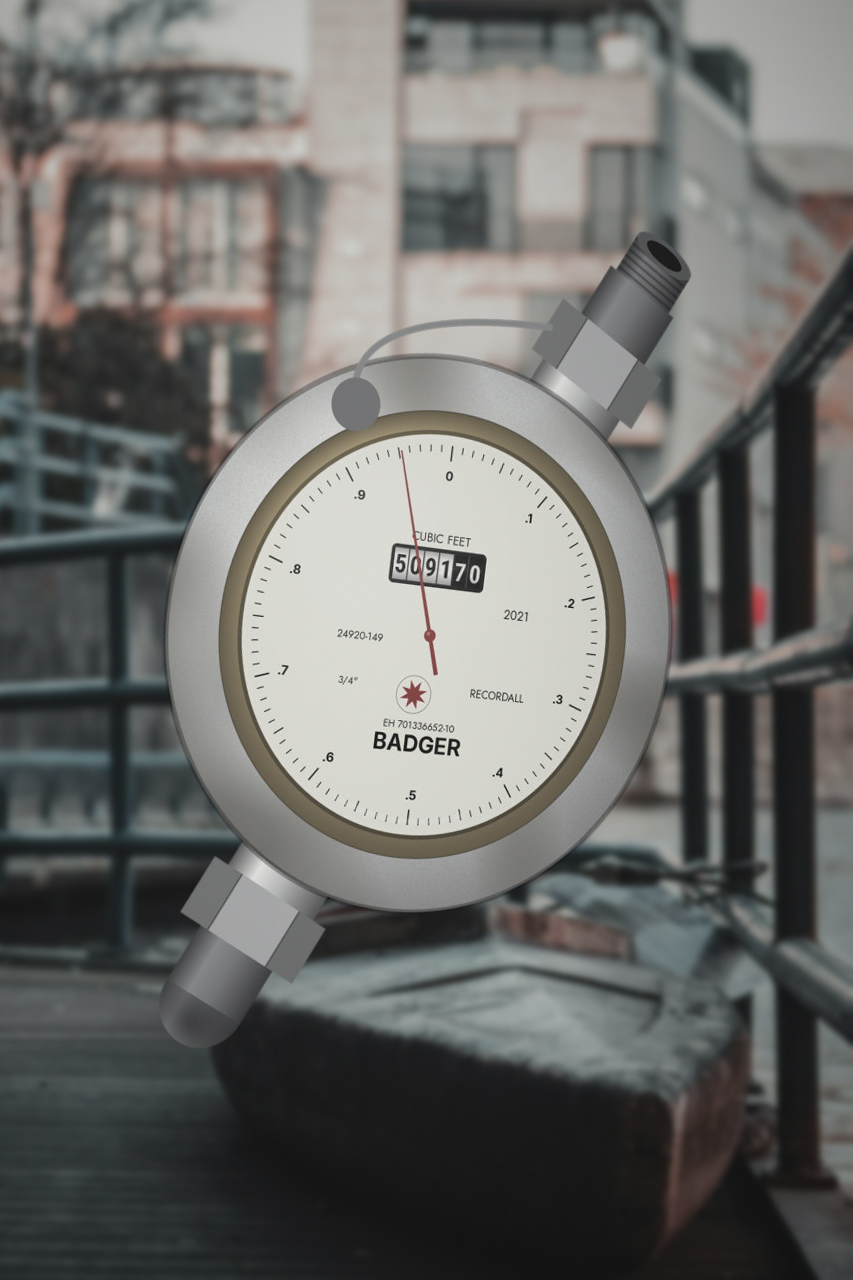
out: 509169.95 ft³
